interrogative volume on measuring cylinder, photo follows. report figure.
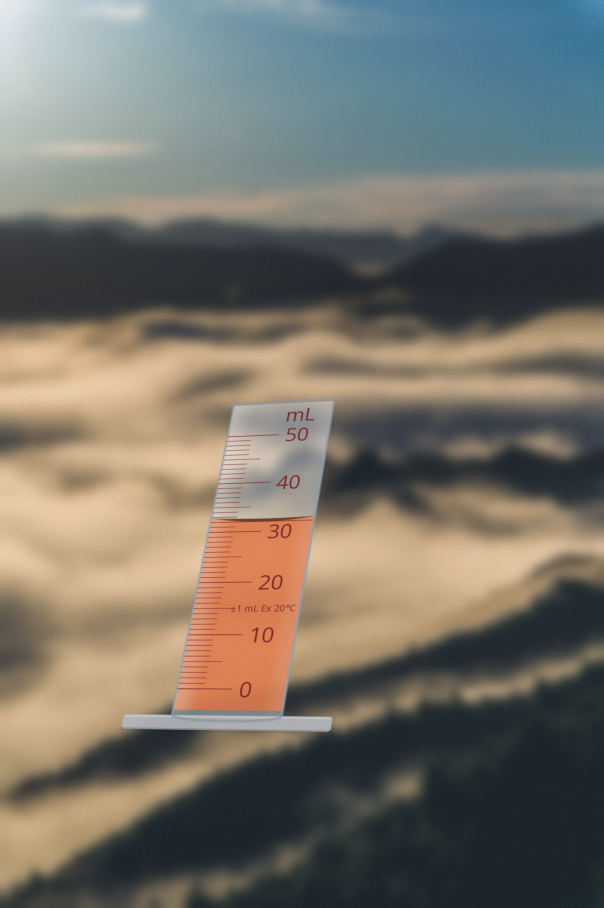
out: 32 mL
